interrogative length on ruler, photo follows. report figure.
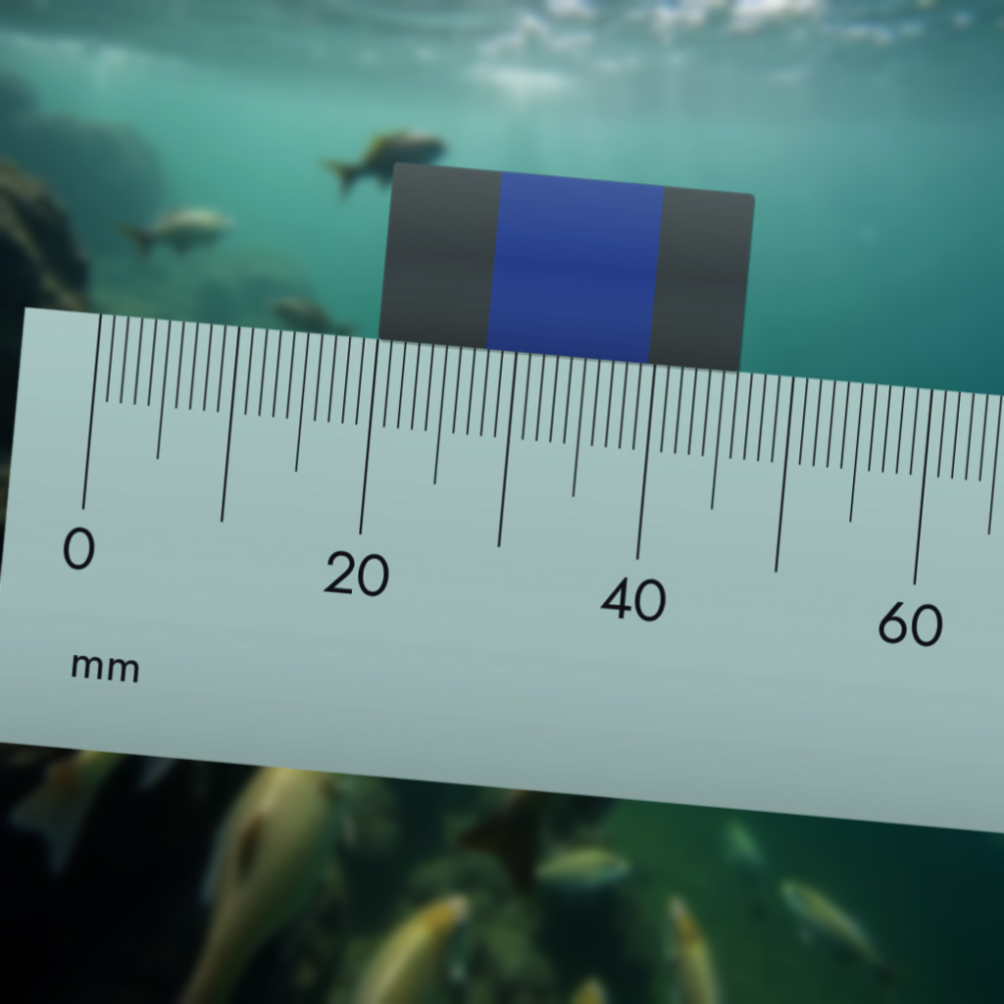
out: 26 mm
